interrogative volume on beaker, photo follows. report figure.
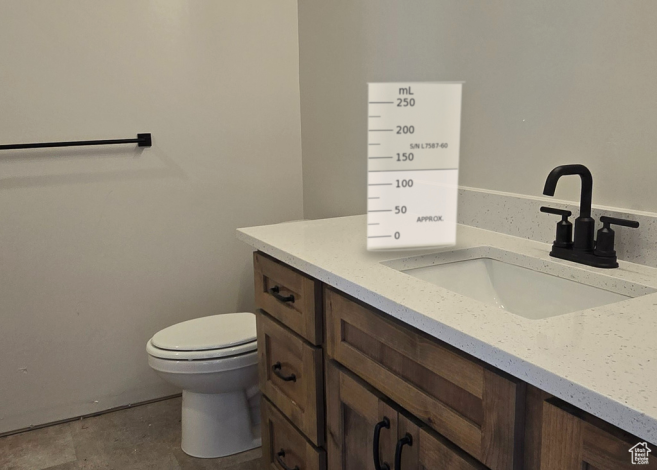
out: 125 mL
